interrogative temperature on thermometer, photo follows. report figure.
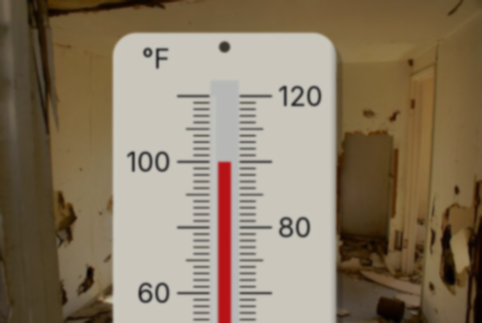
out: 100 °F
